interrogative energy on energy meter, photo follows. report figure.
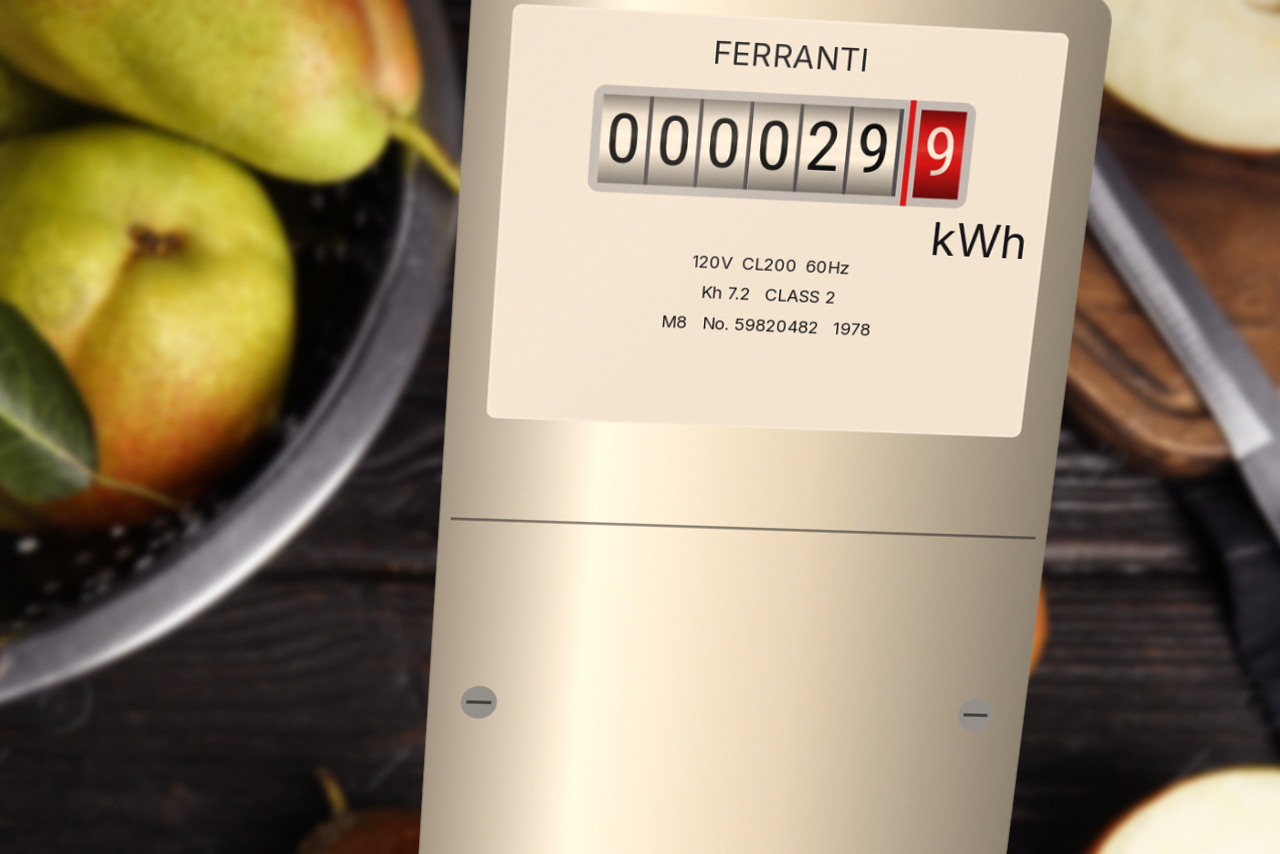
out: 29.9 kWh
